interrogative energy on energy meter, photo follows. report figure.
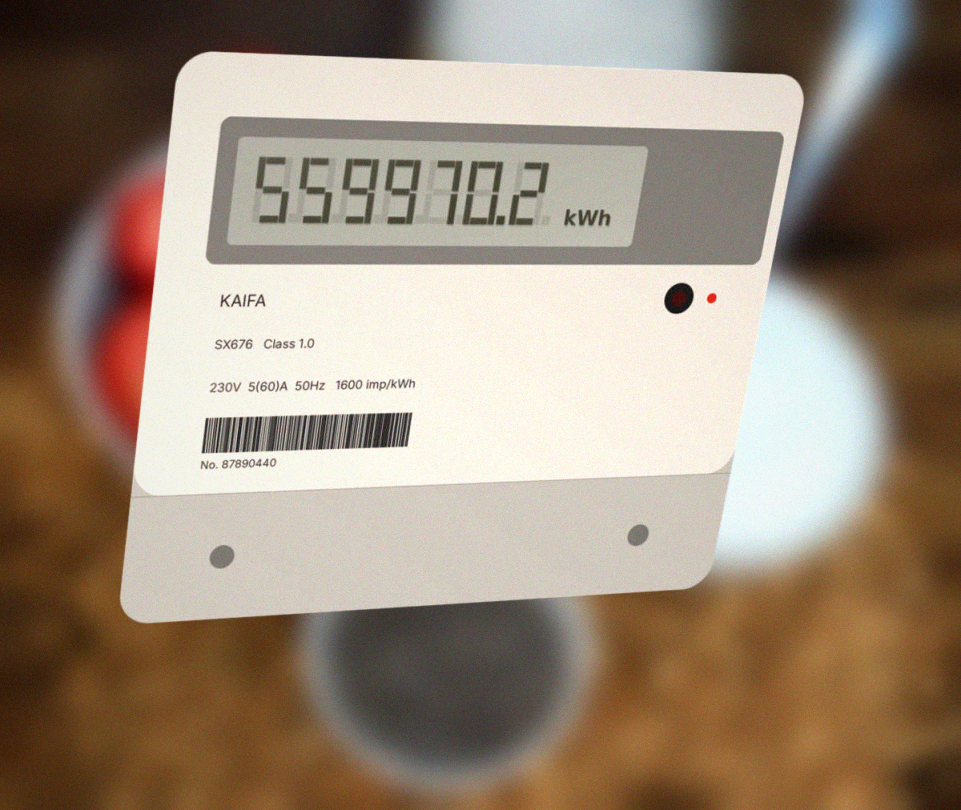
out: 559970.2 kWh
